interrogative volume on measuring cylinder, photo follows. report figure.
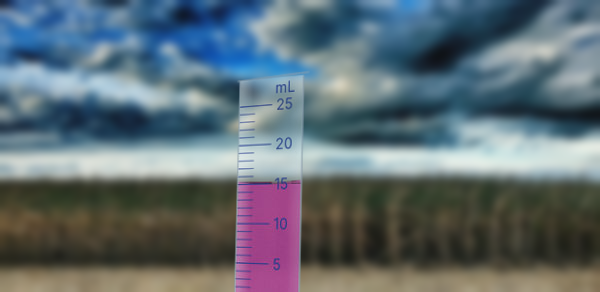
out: 15 mL
